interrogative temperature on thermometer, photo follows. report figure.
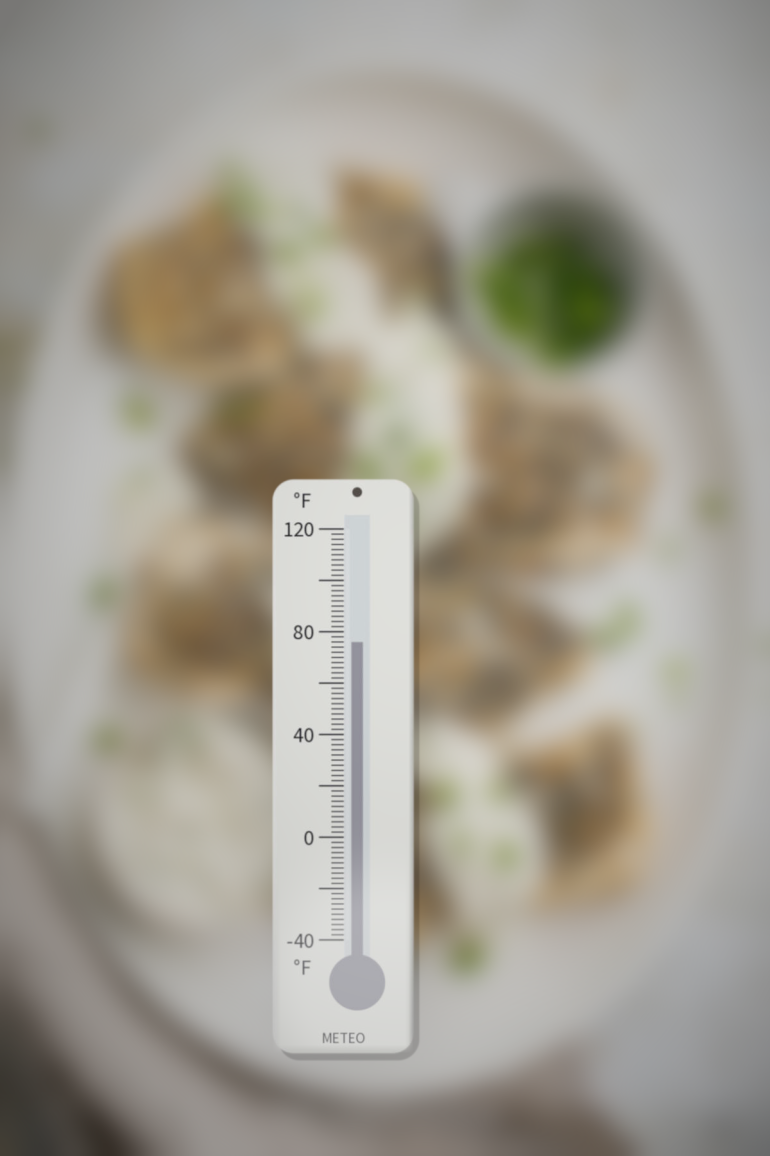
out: 76 °F
